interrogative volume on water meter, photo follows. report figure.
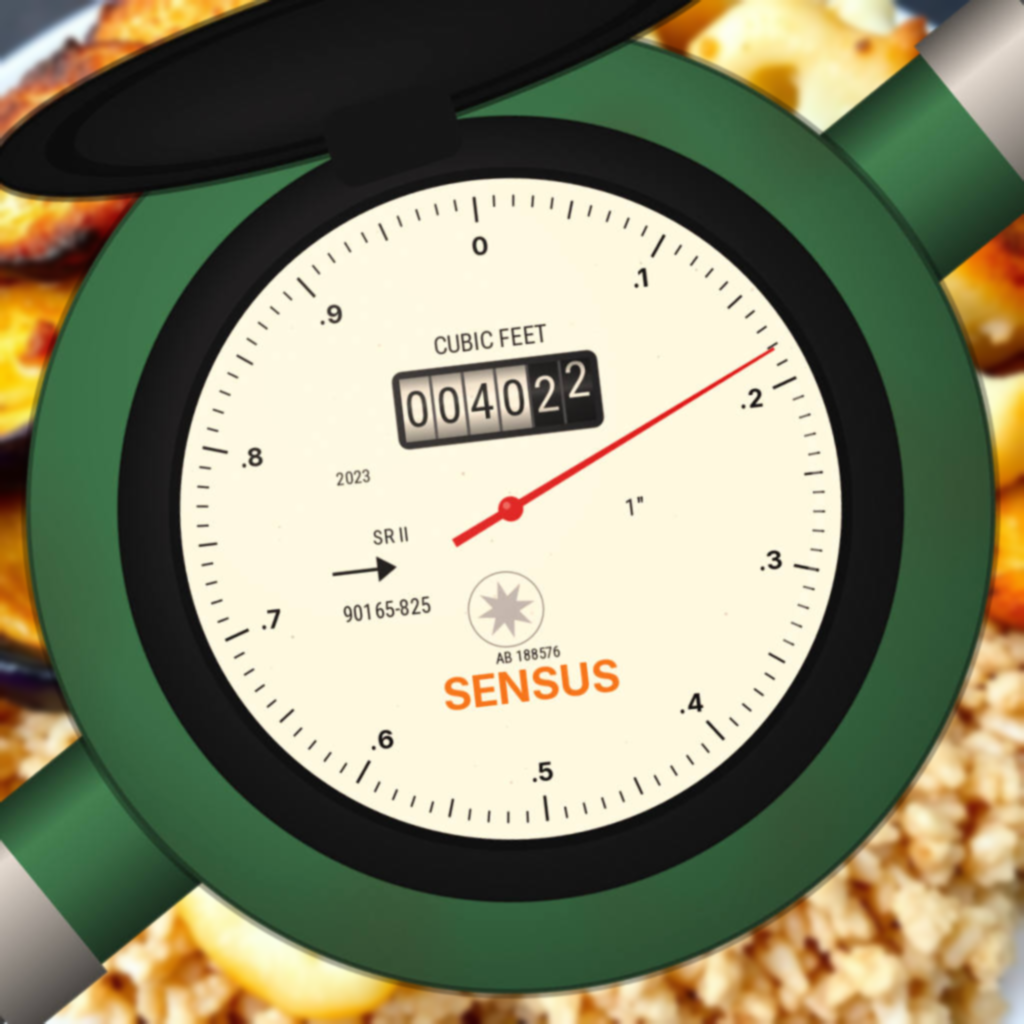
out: 4022.18 ft³
